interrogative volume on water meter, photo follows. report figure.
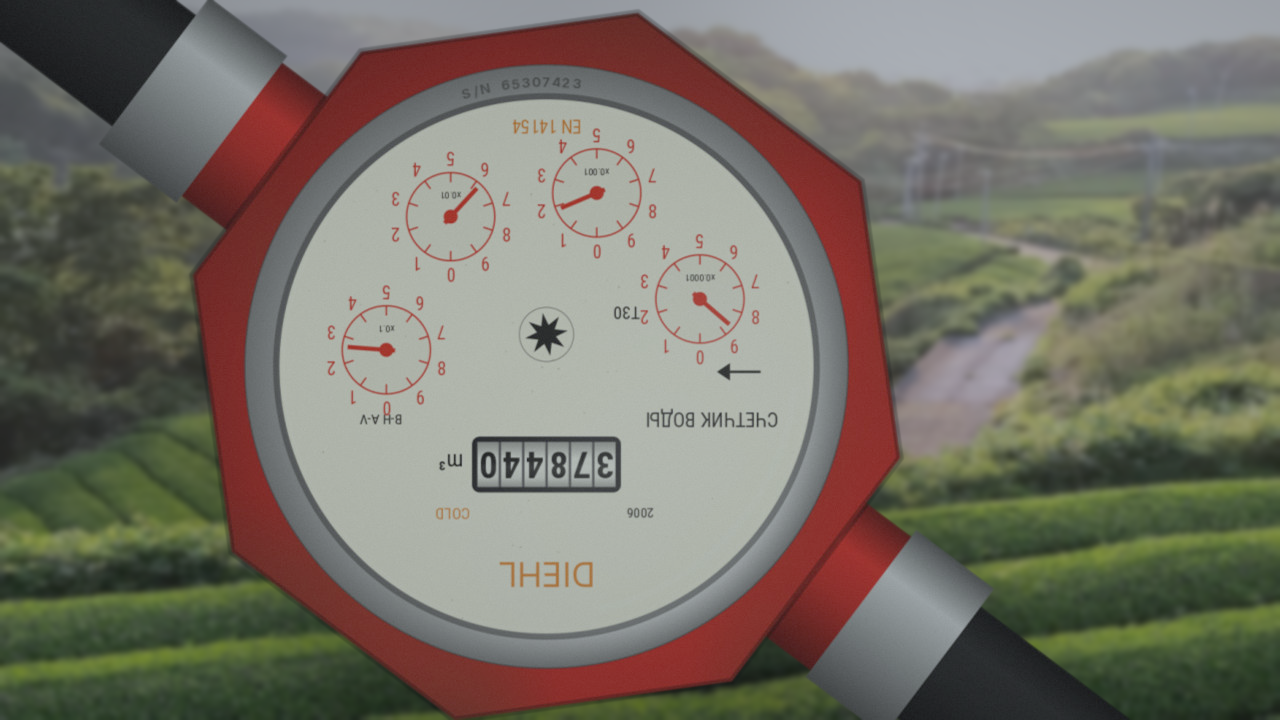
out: 378440.2618 m³
